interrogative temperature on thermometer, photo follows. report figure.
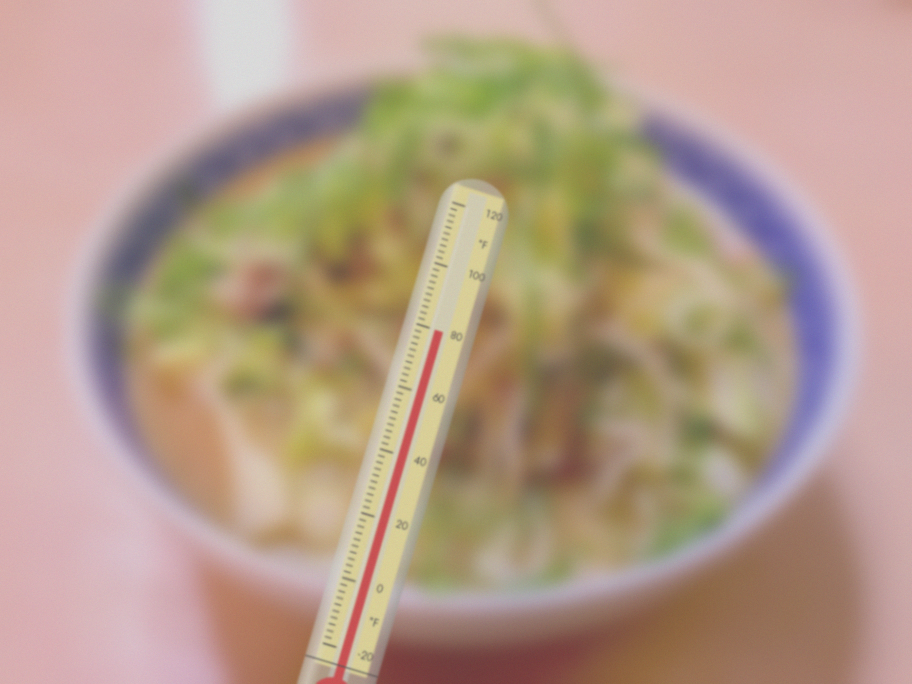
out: 80 °F
